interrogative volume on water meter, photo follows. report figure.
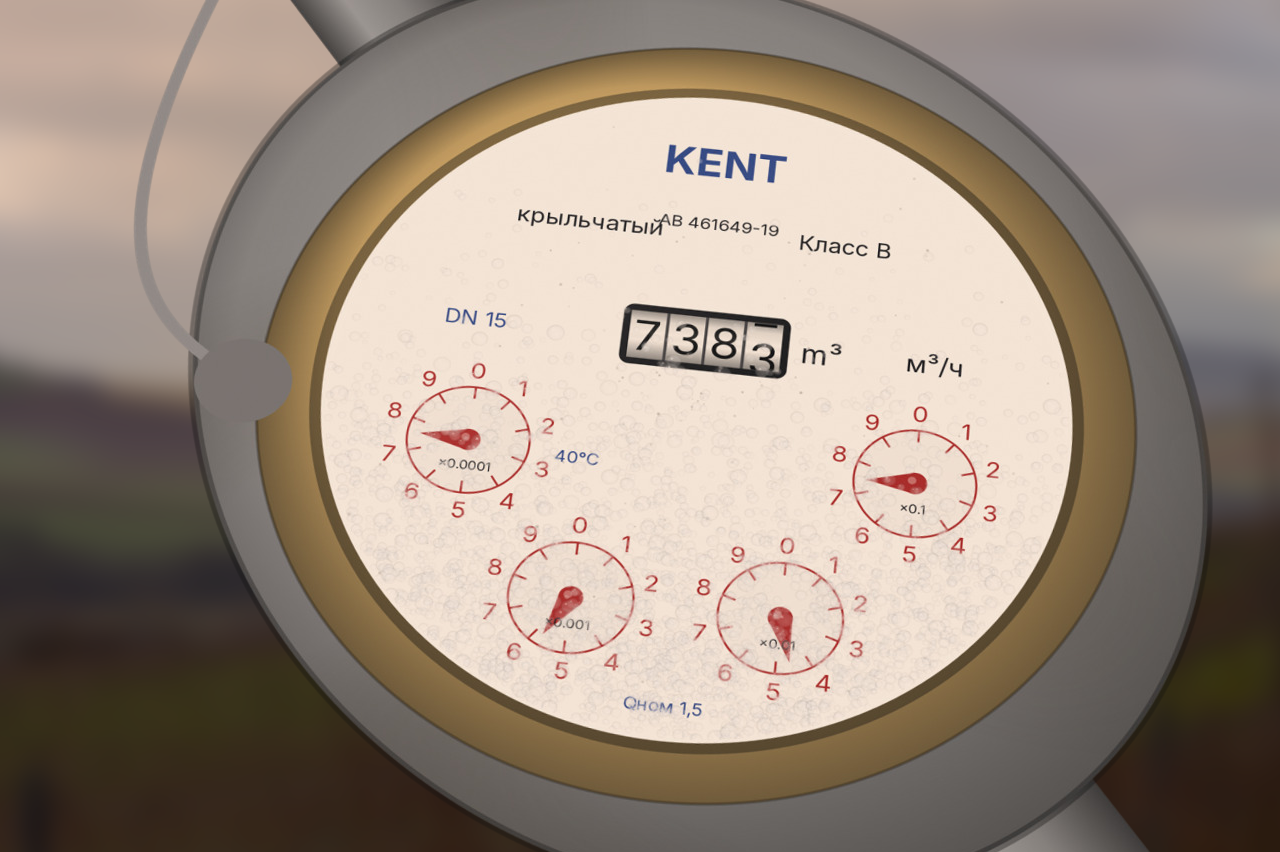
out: 7382.7457 m³
